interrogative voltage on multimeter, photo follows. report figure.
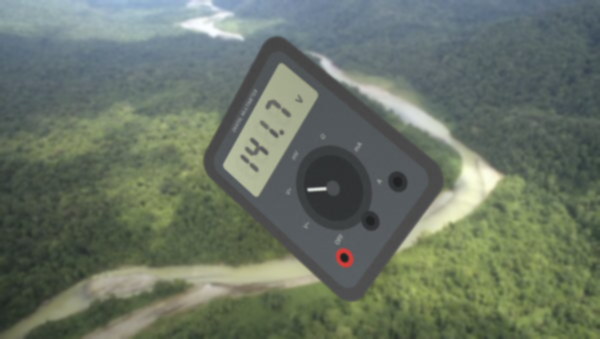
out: 141.7 V
